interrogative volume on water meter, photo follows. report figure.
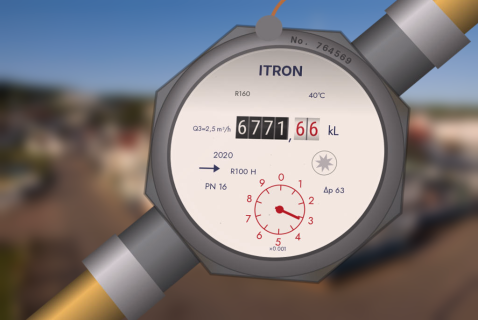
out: 6771.663 kL
